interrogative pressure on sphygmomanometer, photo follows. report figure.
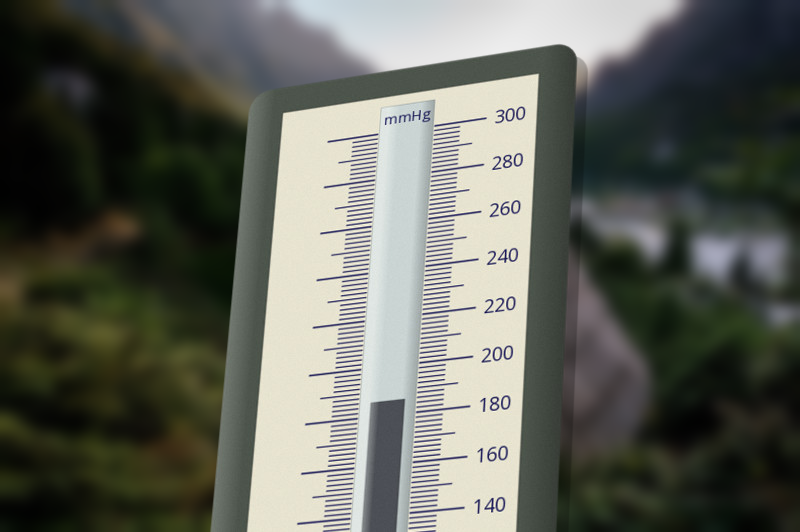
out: 186 mmHg
